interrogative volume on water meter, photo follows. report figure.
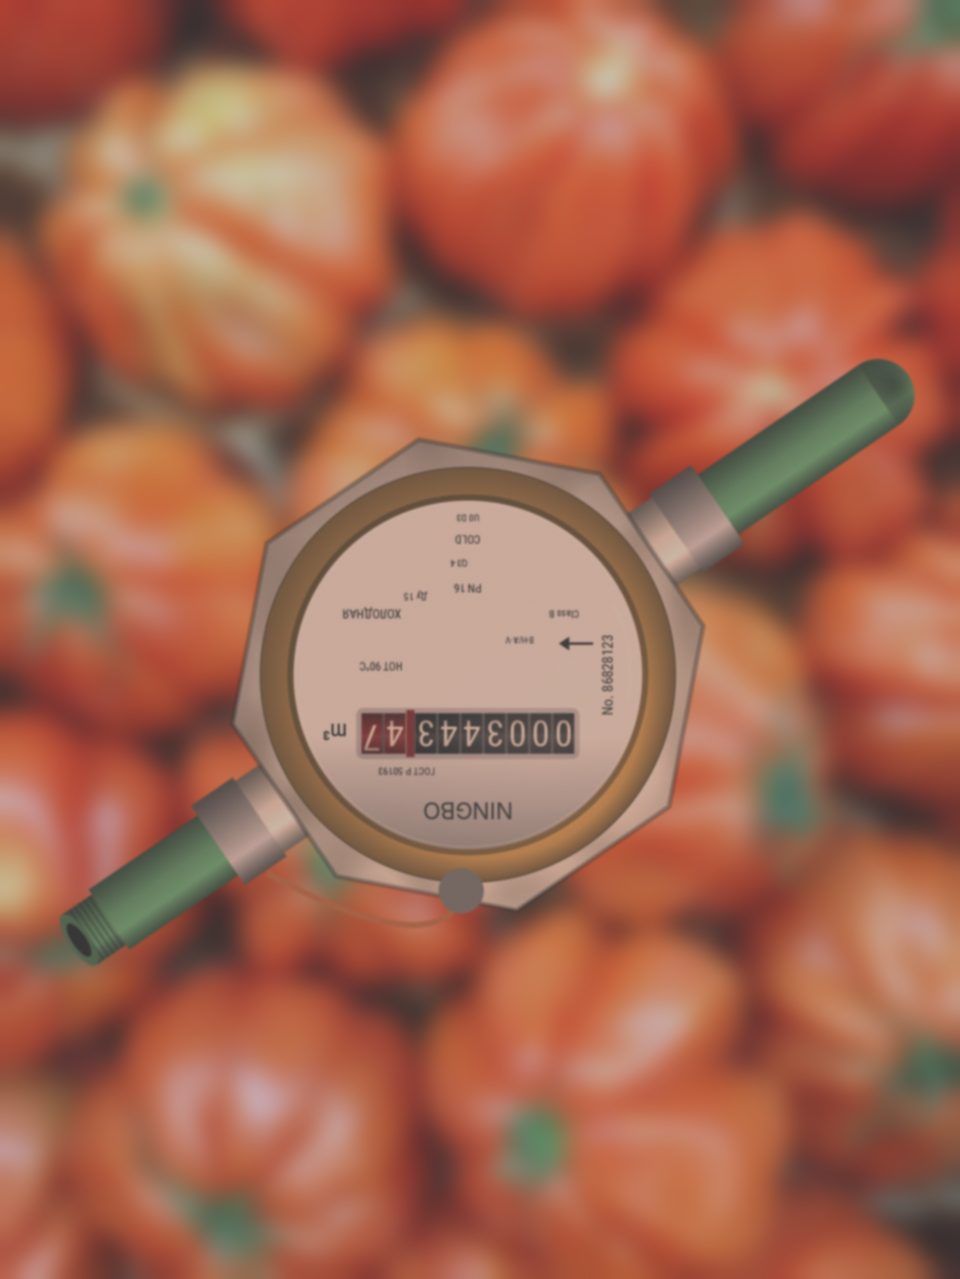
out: 3443.47 m³
